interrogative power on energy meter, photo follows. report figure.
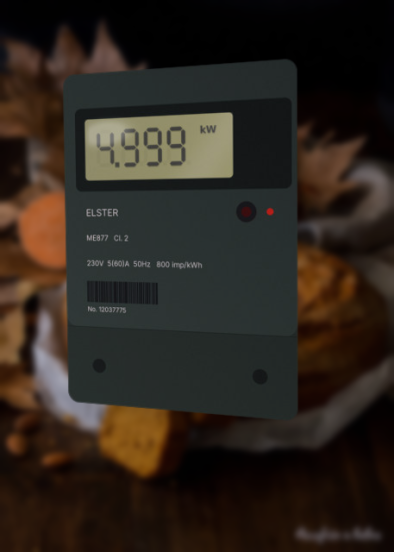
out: 4.999 kW
